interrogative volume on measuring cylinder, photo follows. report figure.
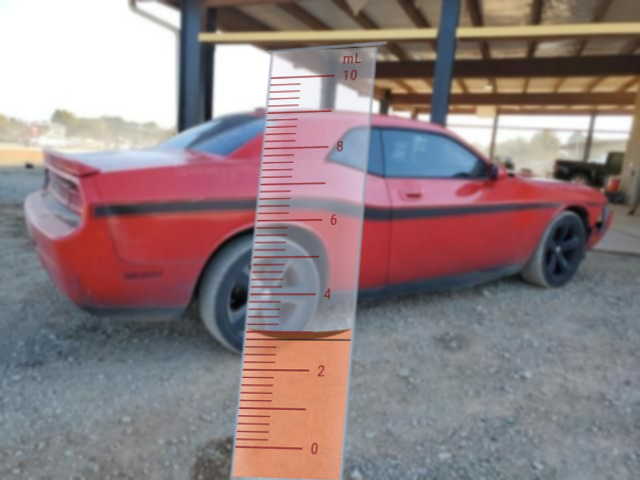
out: 2.8 mL
